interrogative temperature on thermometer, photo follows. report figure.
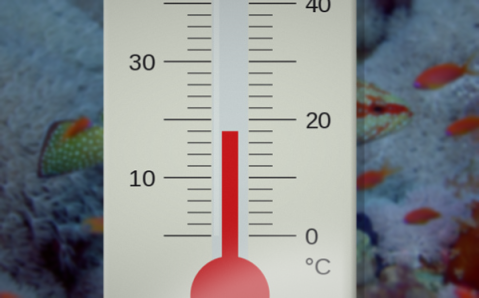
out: 18 °C
